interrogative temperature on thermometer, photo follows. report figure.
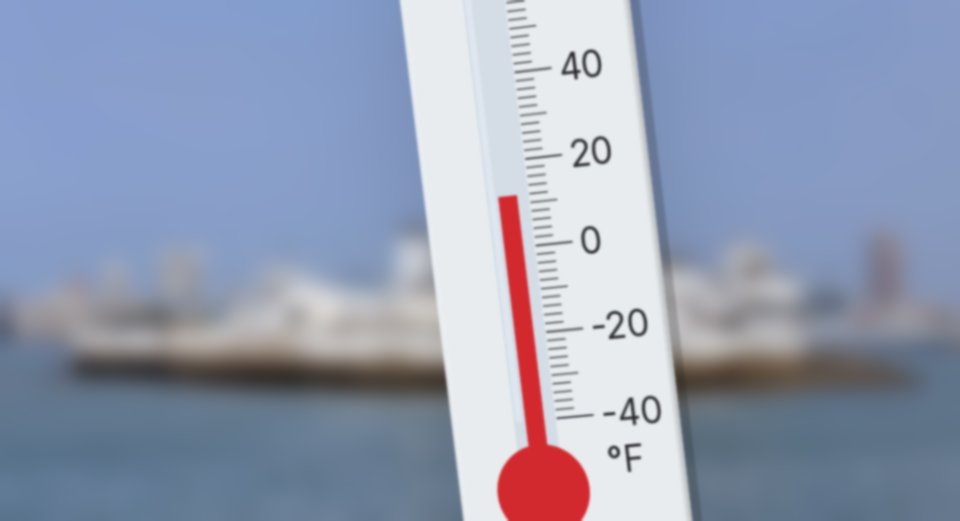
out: 12 °F
